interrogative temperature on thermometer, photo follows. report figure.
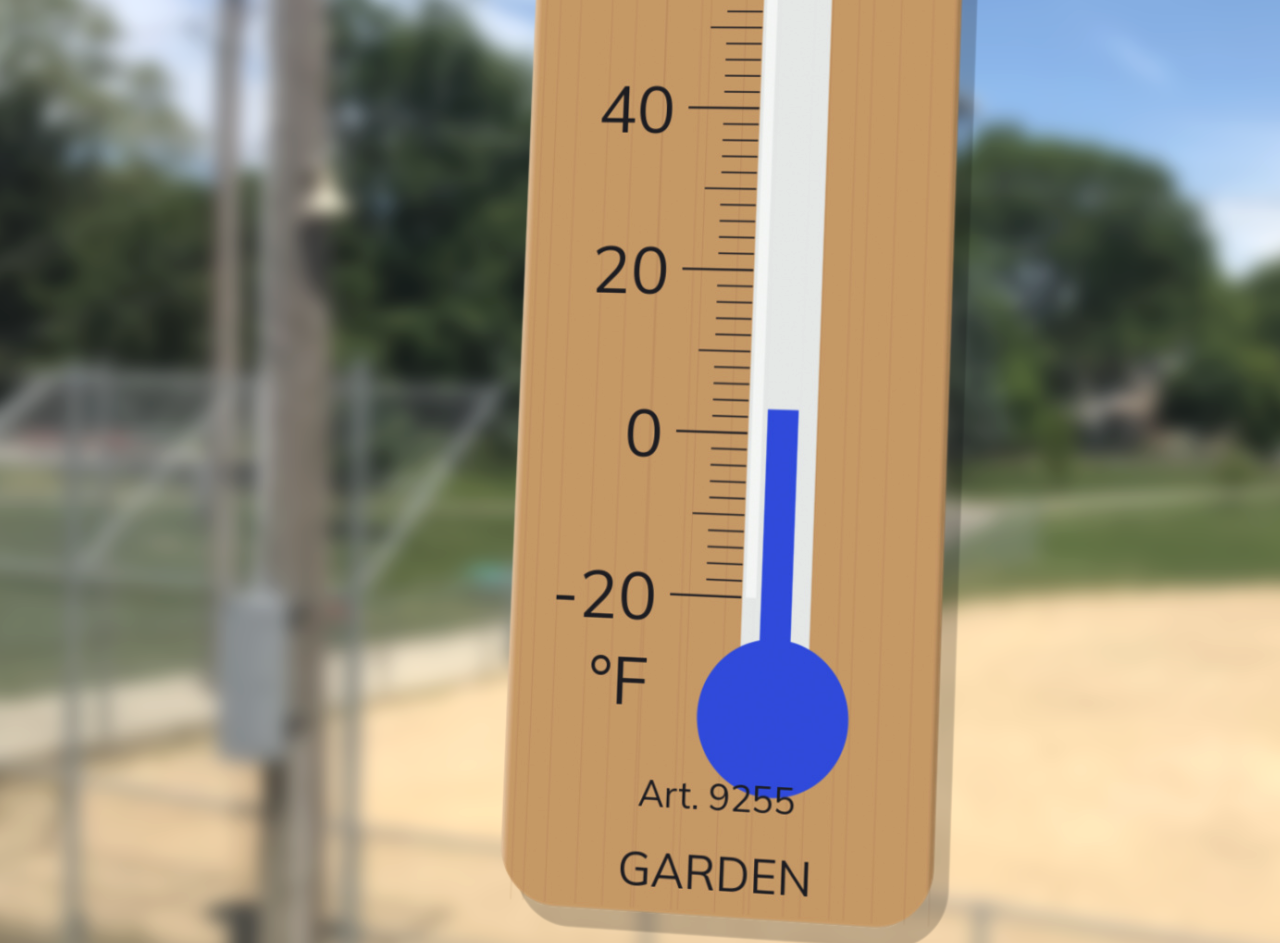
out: 3 °F
